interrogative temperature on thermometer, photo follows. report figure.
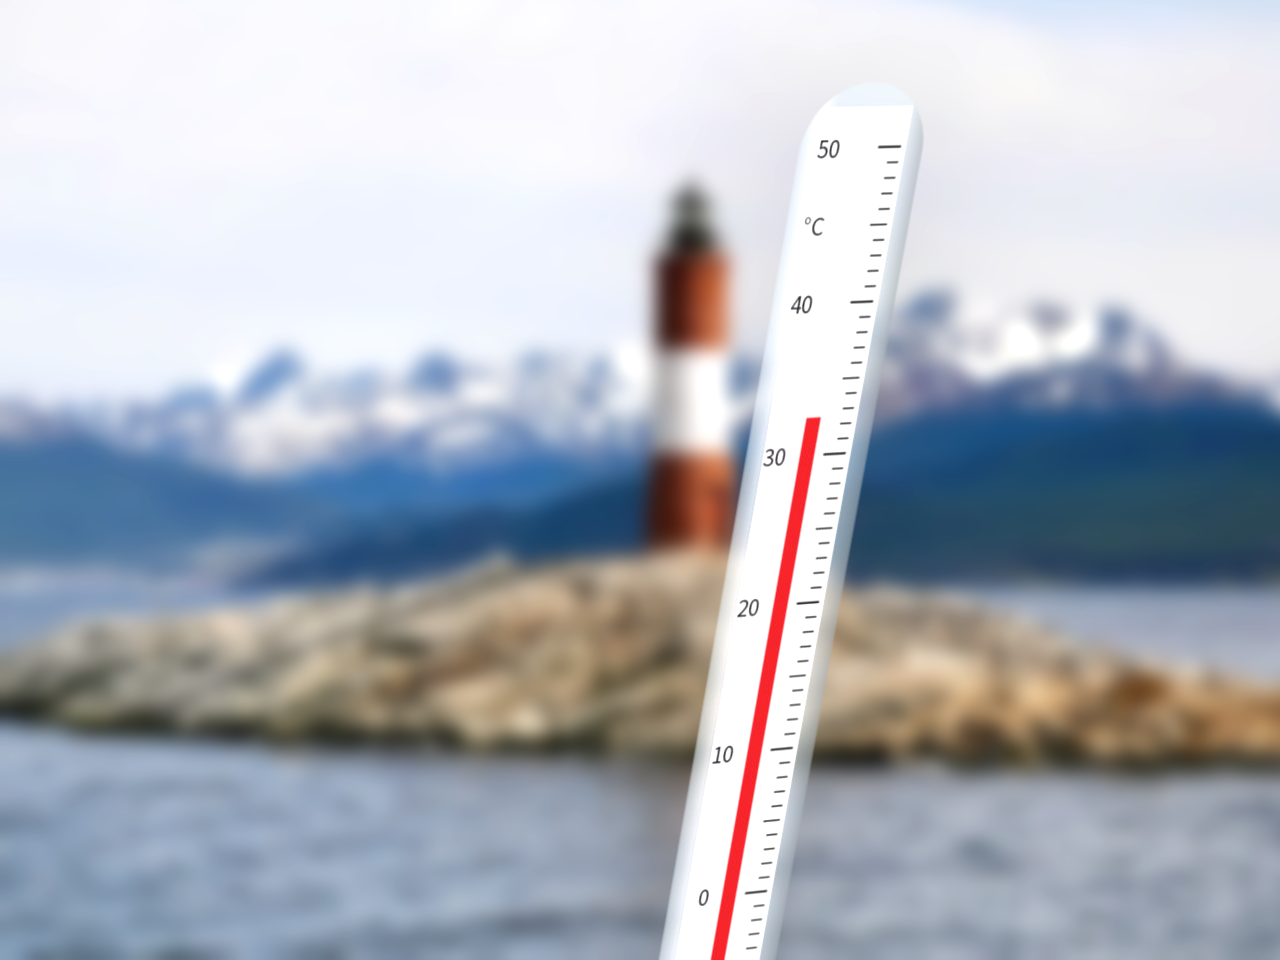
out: 32.5 °C
